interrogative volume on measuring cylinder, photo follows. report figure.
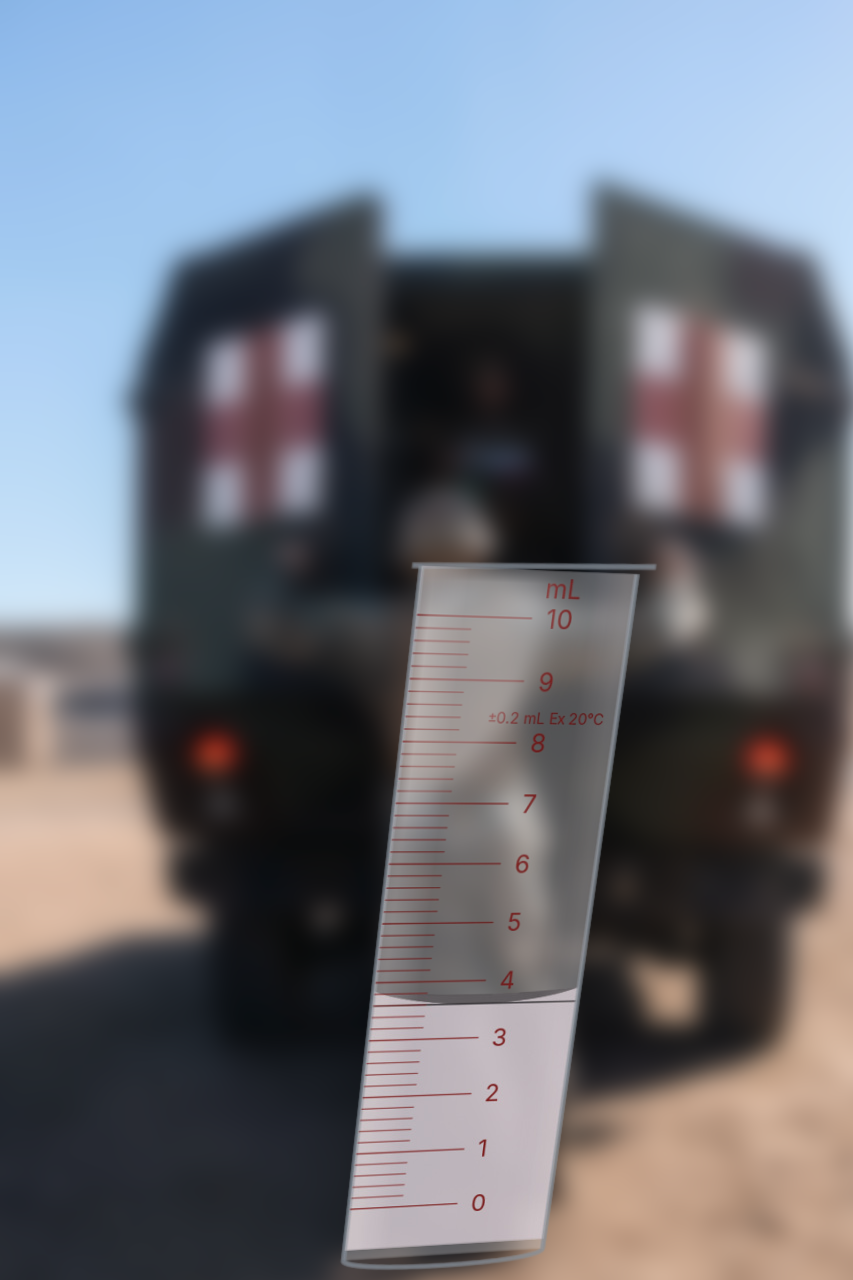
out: 3.6 mL
